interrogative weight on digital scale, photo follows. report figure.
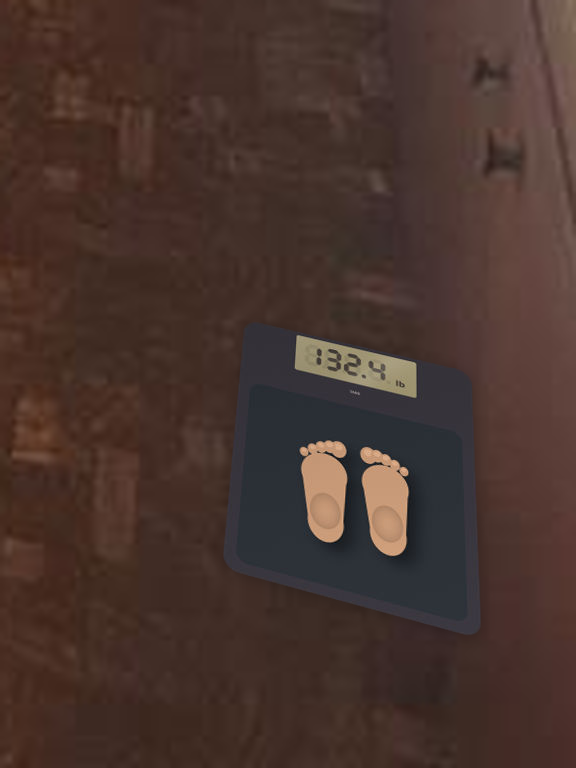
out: 132.4 lb
